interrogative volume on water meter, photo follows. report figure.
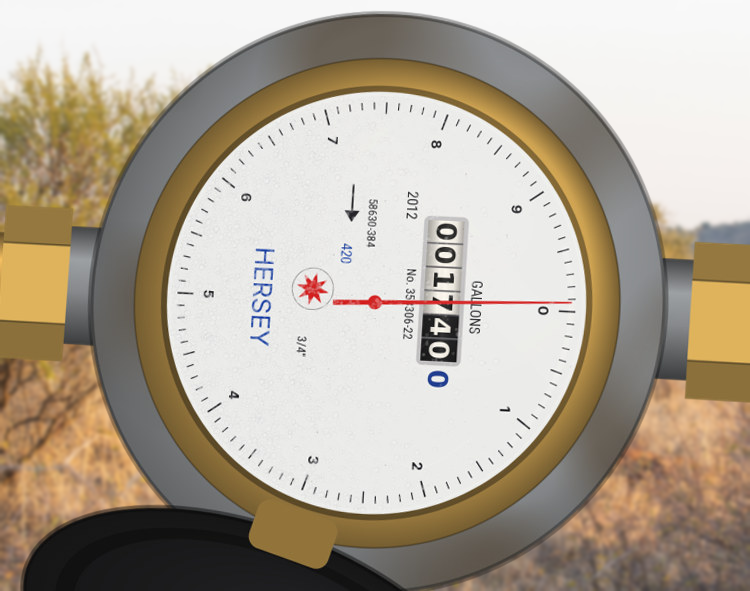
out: 17399.9 gal
